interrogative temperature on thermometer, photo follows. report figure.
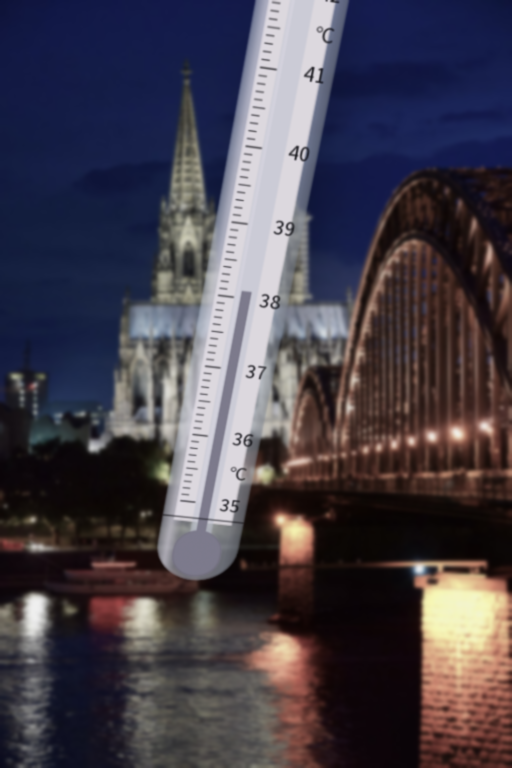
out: 38.1 °C
